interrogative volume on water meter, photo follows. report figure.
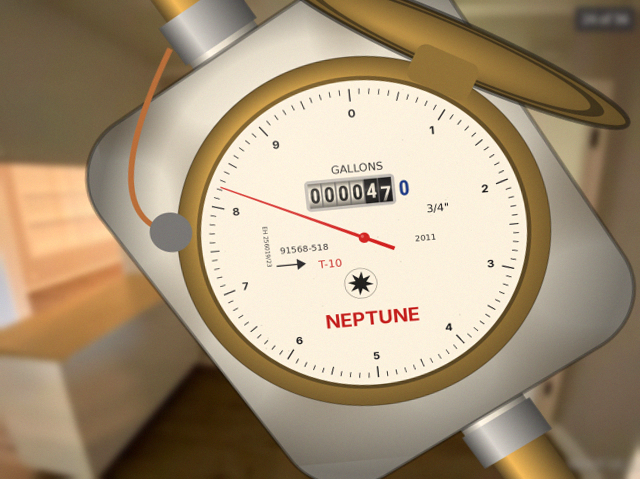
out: 468.2 gal
